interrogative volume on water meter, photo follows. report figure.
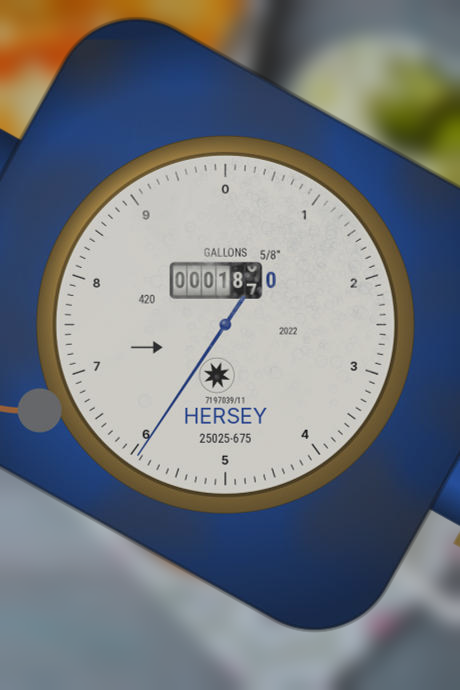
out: 1865.9 gal
